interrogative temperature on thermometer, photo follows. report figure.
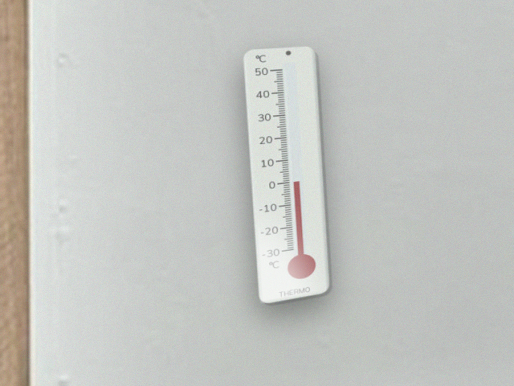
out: 0 °C
